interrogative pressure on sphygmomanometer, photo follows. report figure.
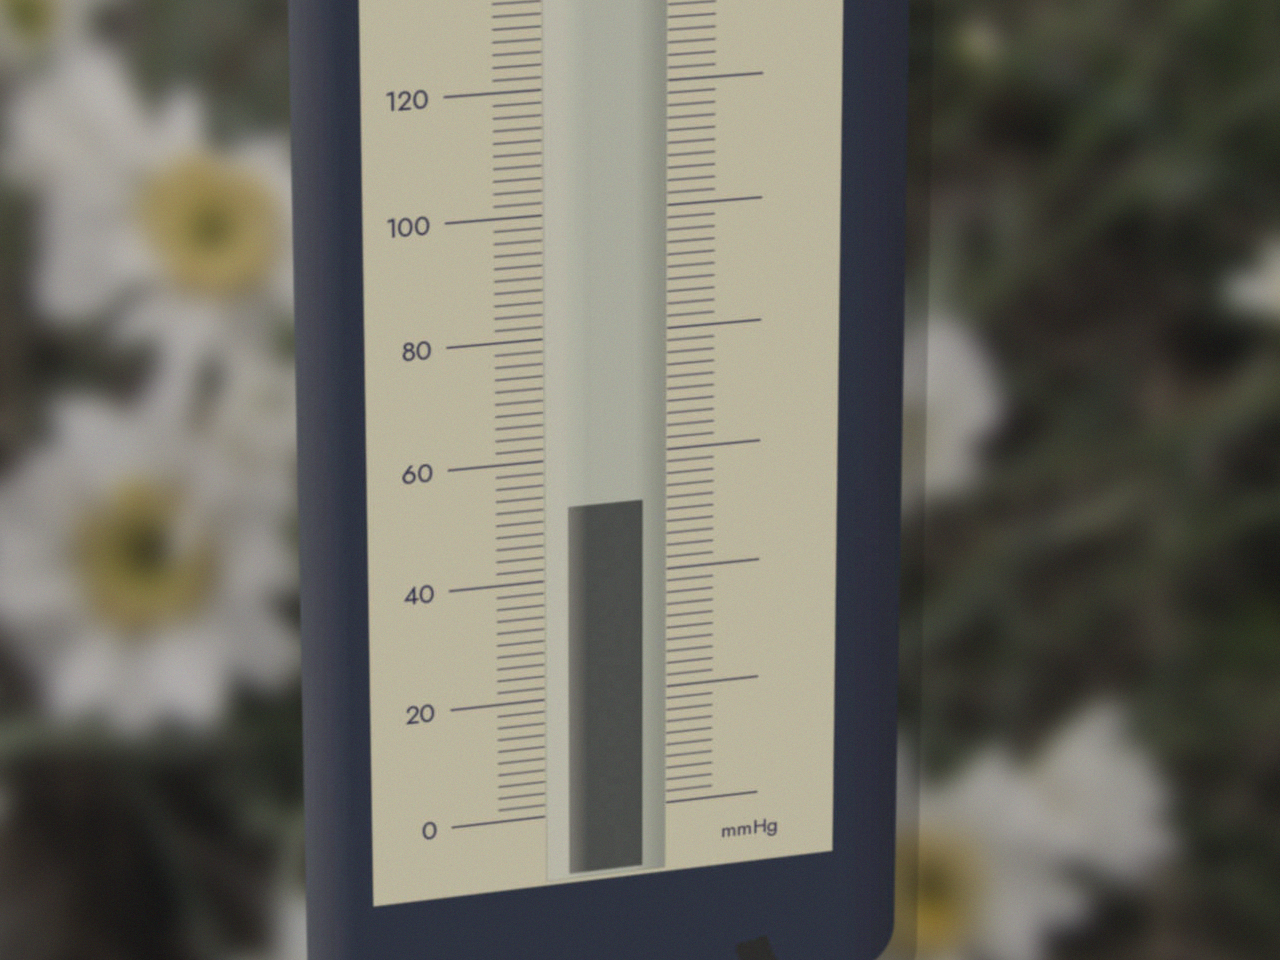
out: 52 mmHg
